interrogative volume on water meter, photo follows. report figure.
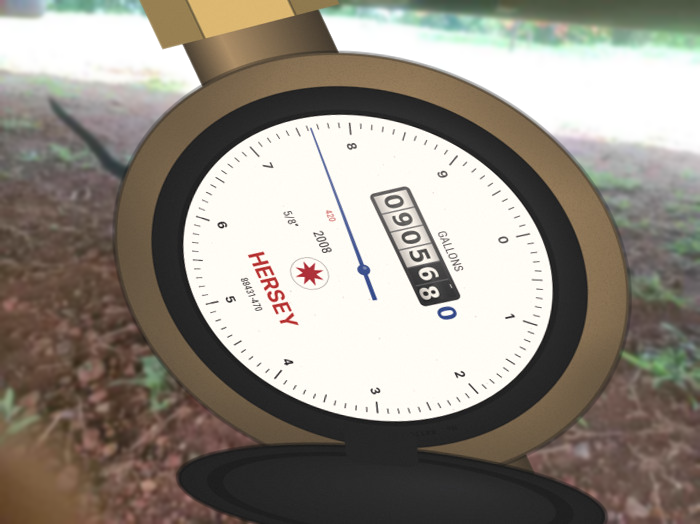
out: 905677.6 gal
